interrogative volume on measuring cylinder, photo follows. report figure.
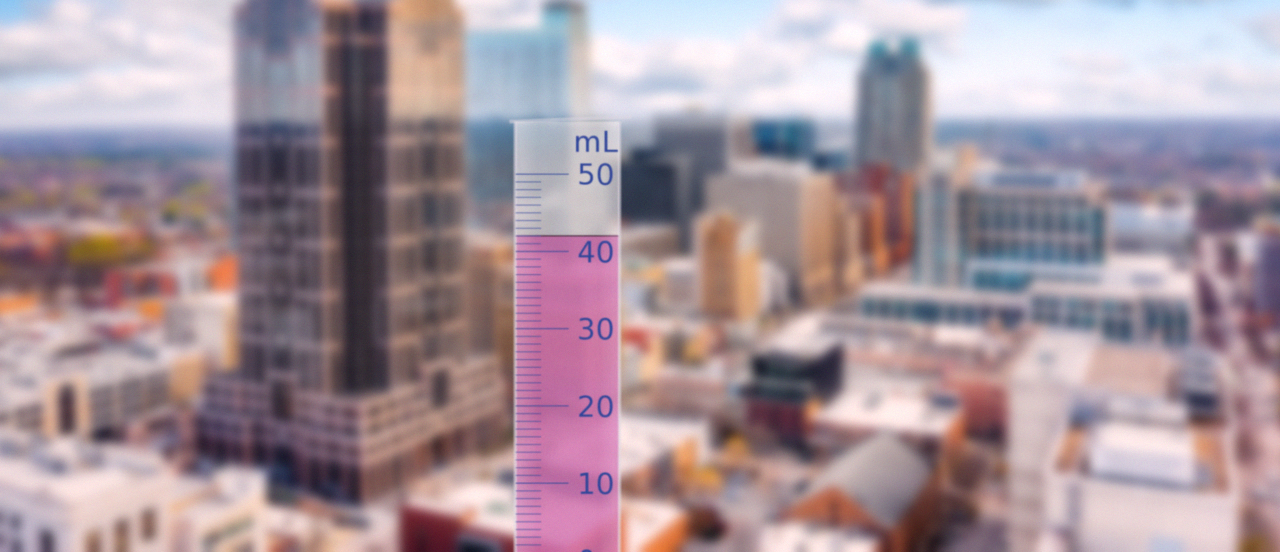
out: 42 mL
